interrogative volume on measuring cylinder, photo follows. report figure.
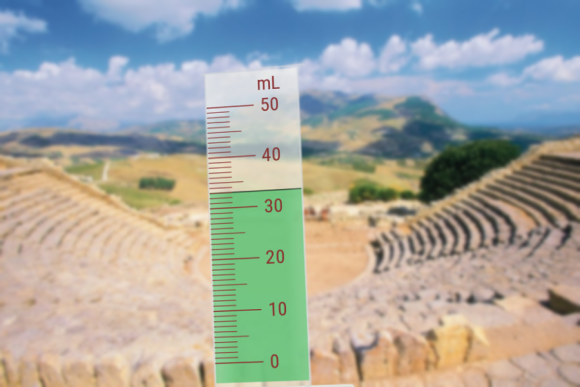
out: 33 mL
